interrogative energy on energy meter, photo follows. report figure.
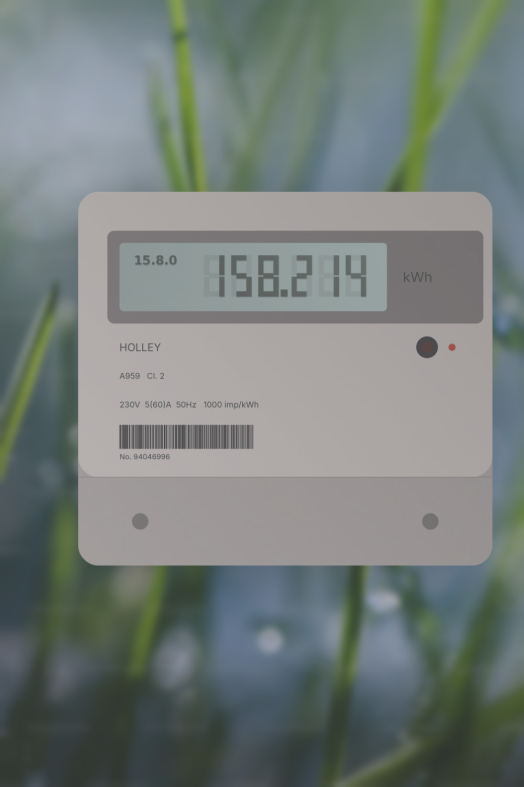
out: 158.214 kWh
